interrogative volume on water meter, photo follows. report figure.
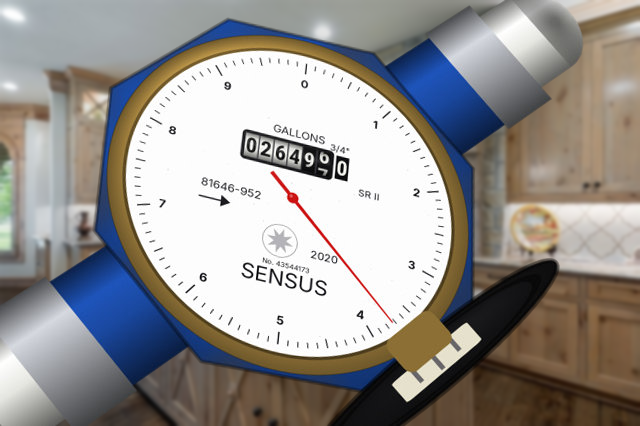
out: 264963.7 gal
